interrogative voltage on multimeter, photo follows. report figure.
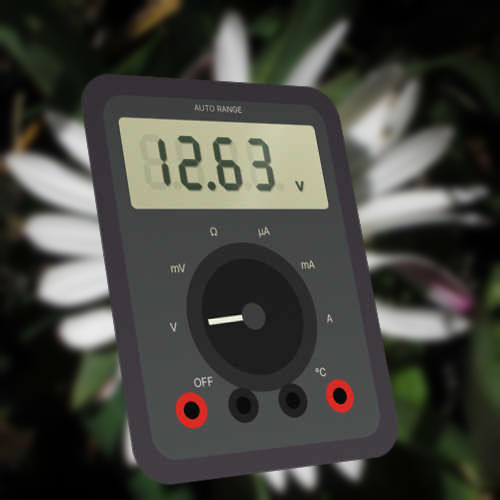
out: 12.63 V
